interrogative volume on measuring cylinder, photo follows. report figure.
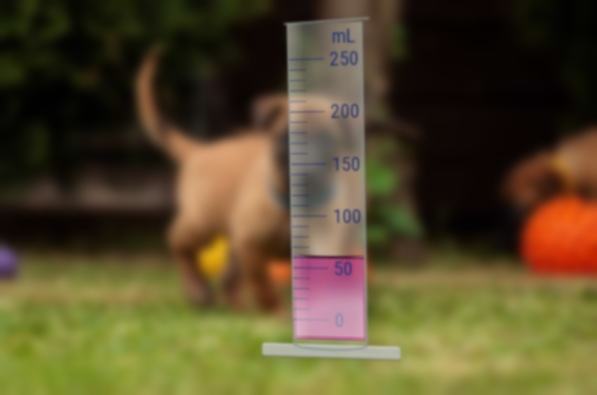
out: 60 mL
